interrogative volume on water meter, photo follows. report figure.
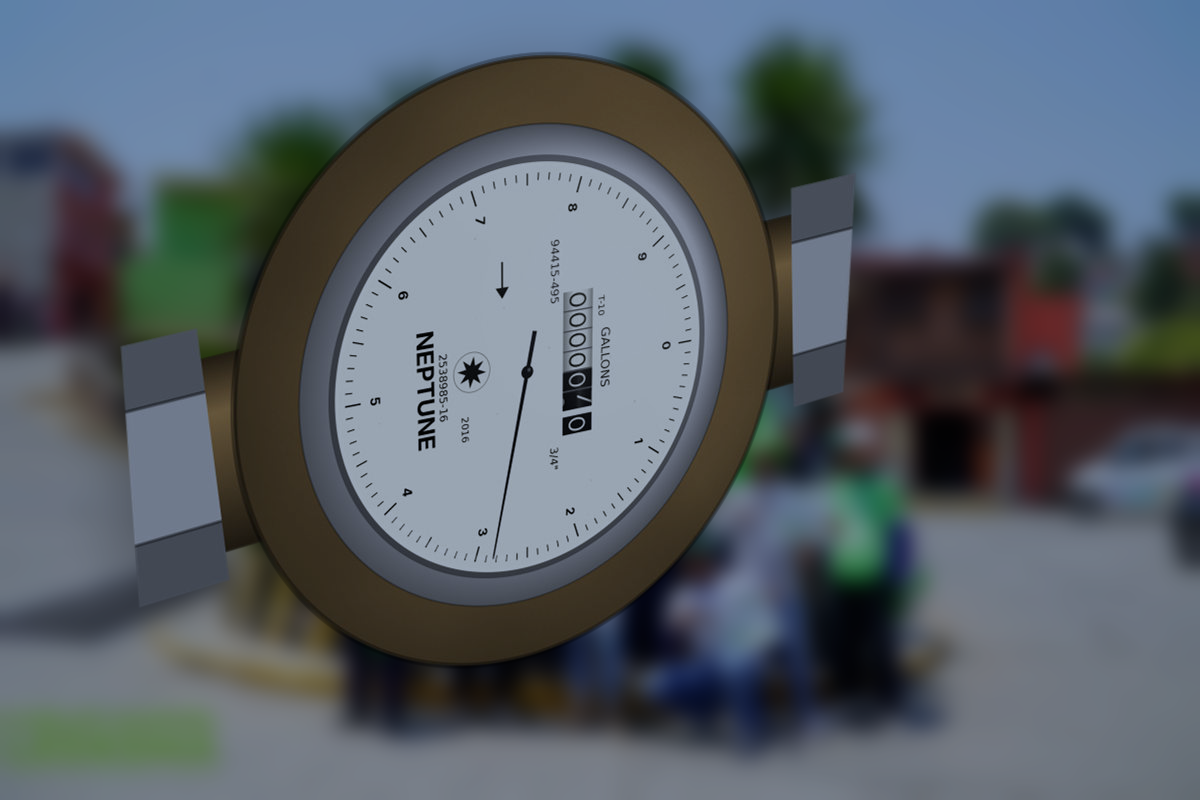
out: 72.8 gal
